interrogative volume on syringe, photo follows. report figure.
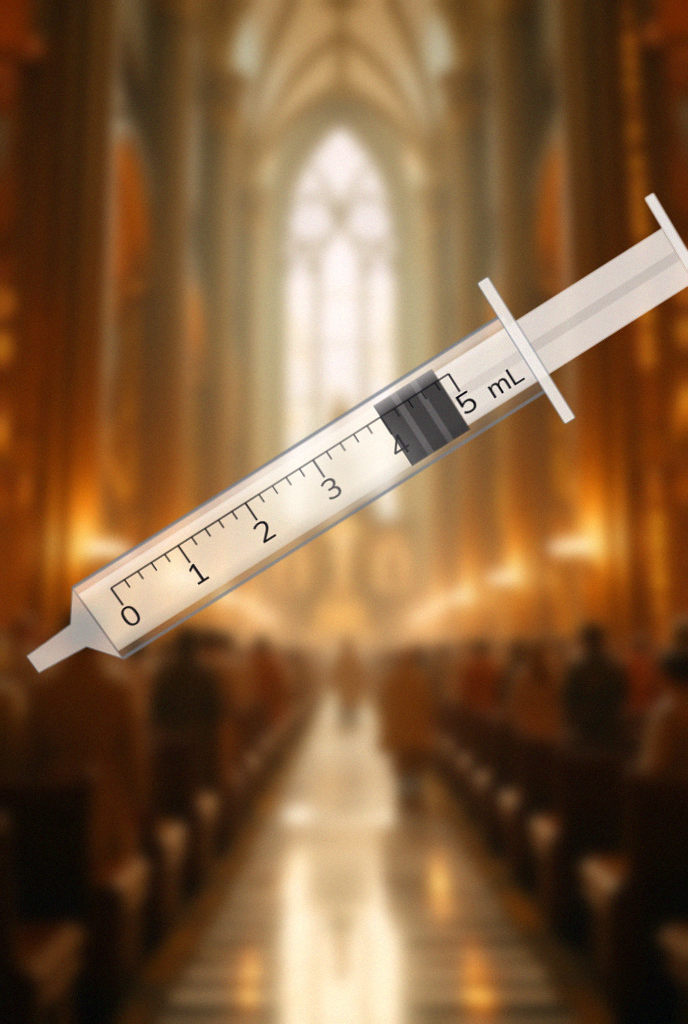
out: 4 mL
